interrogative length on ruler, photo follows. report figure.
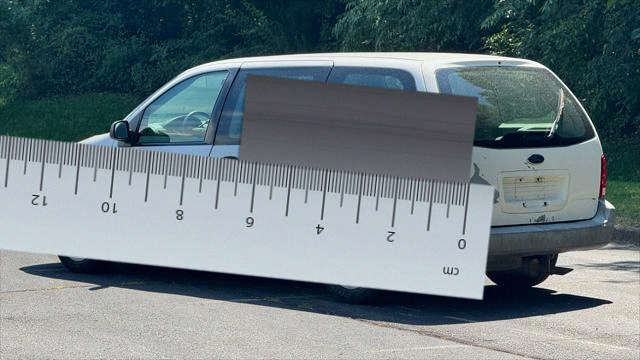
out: 6.5 cm
